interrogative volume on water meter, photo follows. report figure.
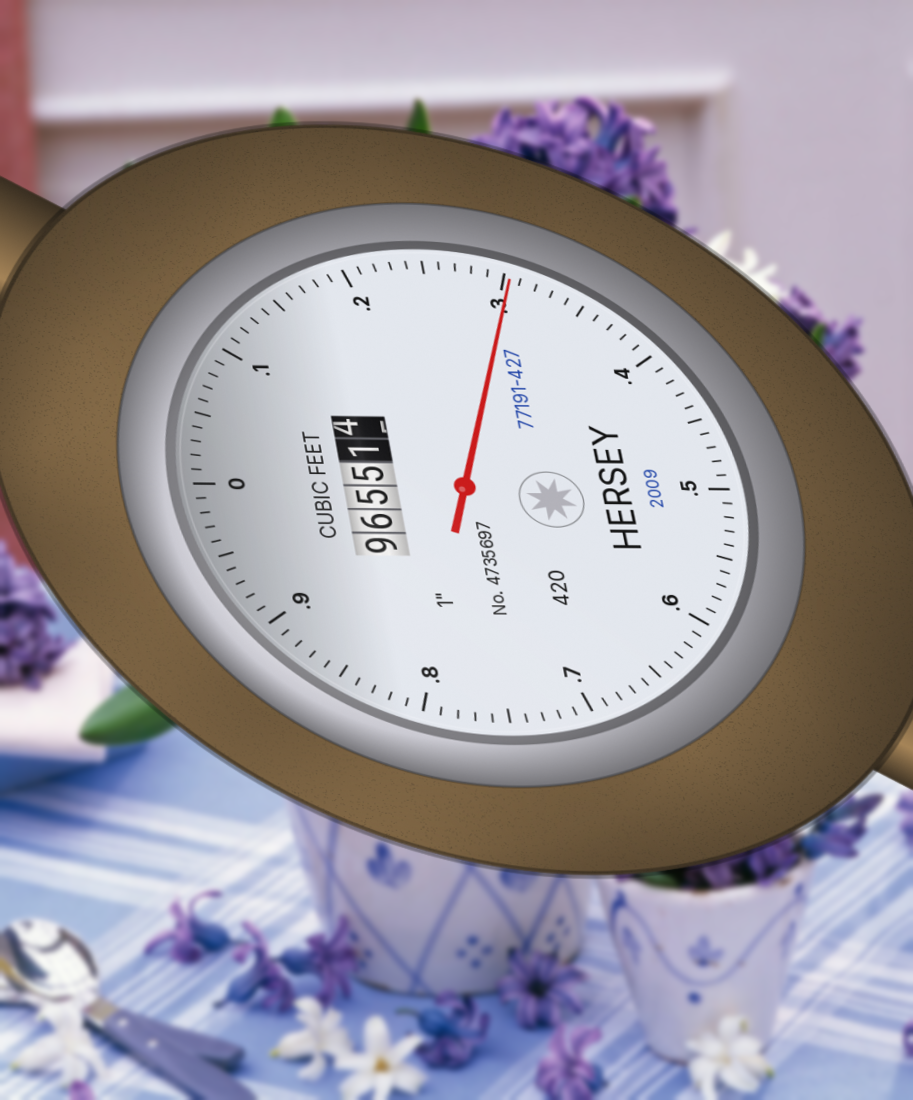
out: 965514.30 ft³
